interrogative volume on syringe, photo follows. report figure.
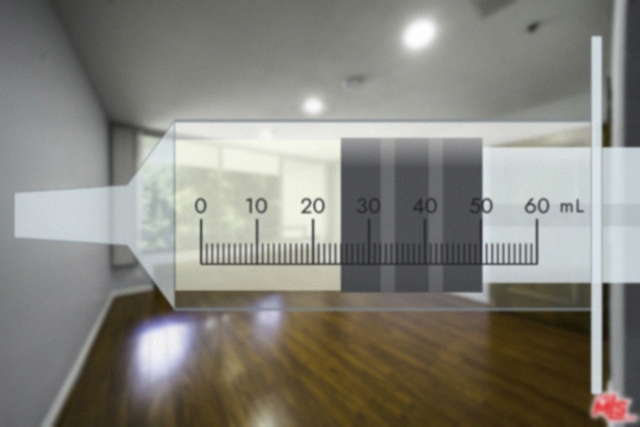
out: 25 mL
